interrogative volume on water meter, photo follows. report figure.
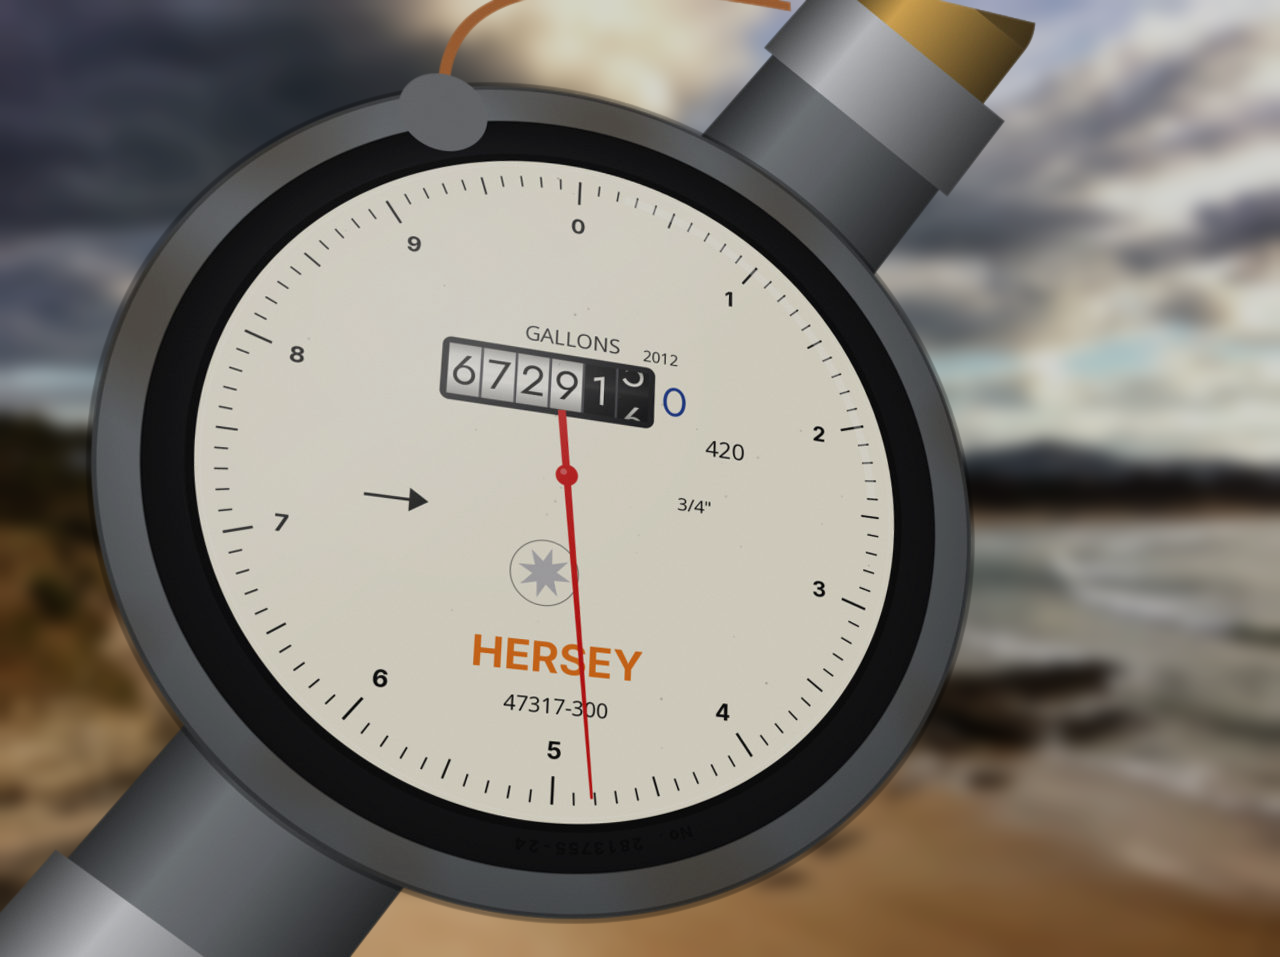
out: 6729154.8 gal
